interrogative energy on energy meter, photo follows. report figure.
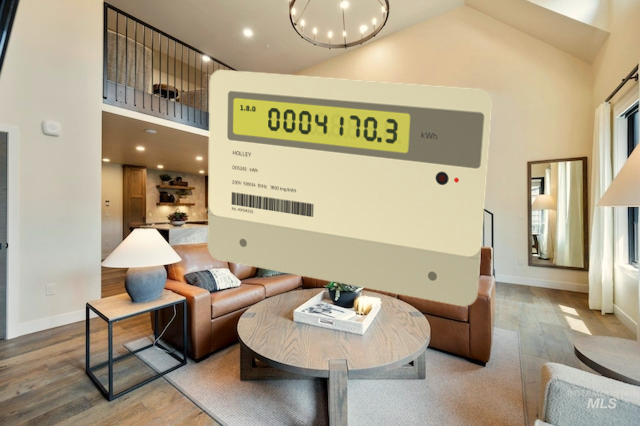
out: 4170.3 kWh
